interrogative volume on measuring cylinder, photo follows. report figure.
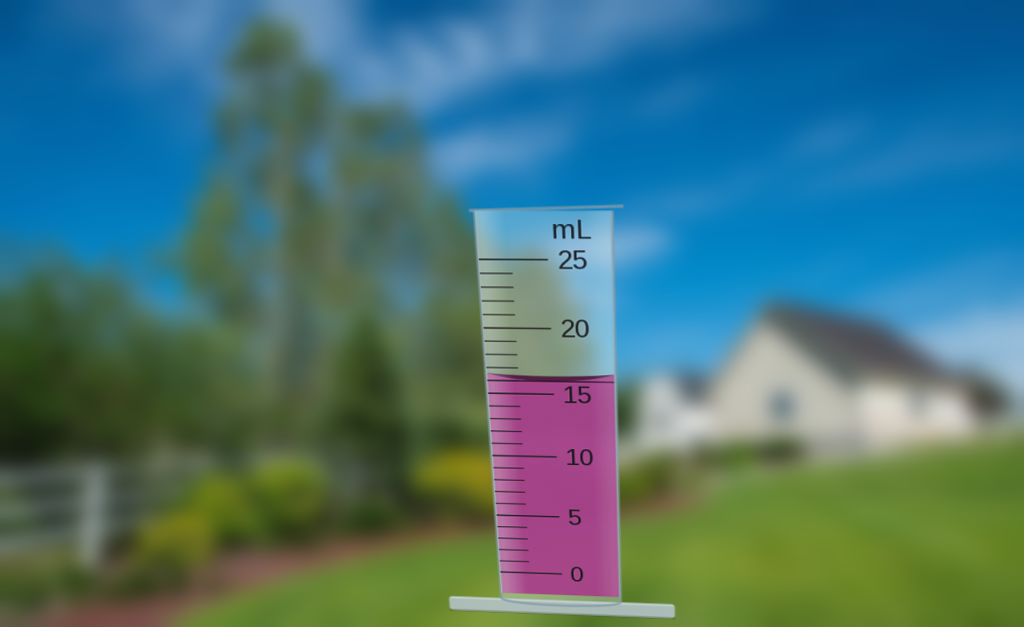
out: 16 mL
